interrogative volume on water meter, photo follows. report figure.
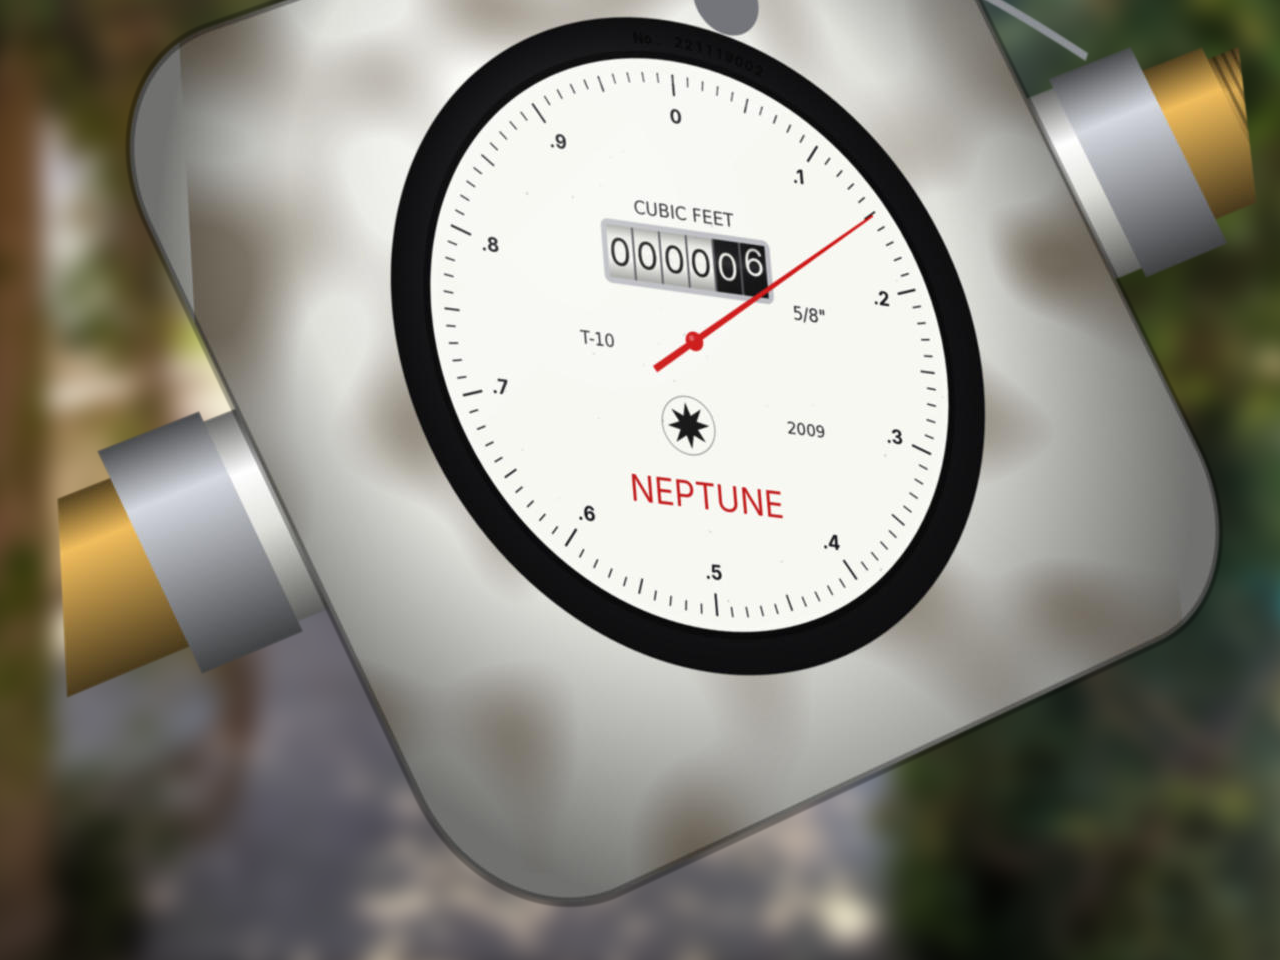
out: 6.15 ft³
